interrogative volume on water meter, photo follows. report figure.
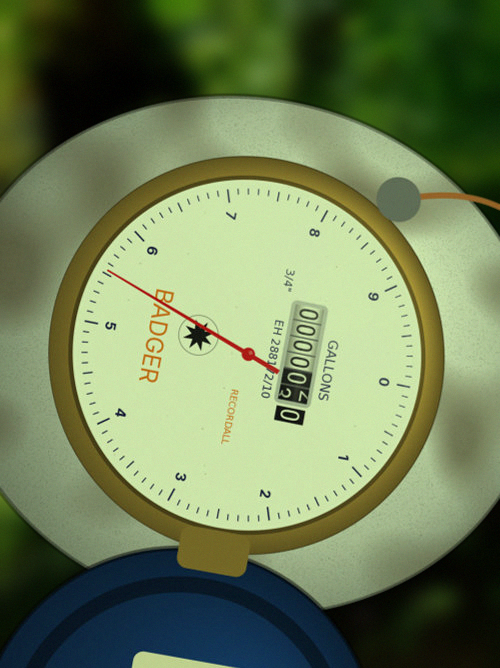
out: 25.5 gal
